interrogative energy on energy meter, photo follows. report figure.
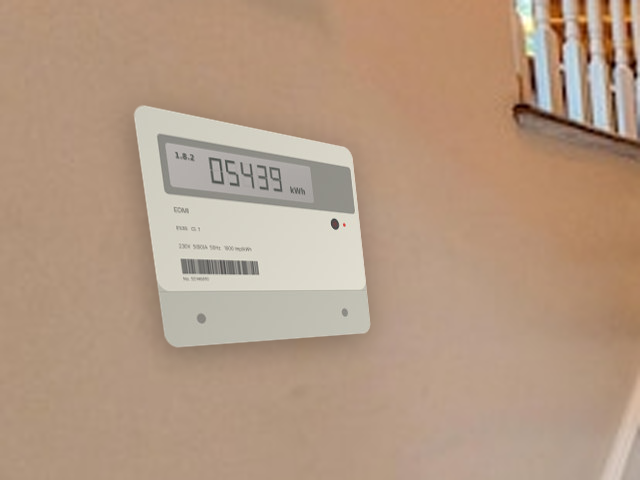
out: 5439 kWh
